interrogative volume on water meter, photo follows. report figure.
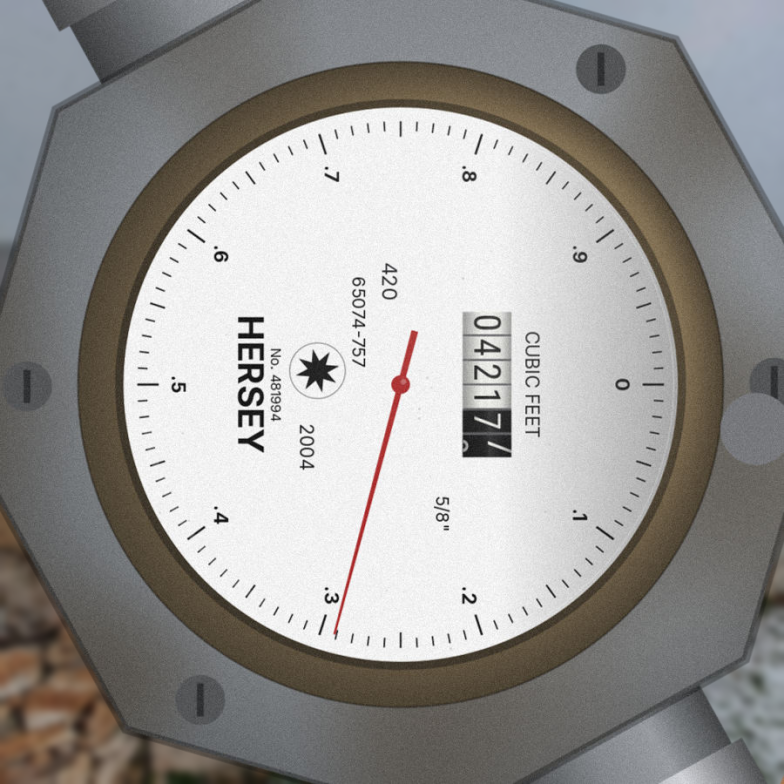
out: 42177.29 ft³
